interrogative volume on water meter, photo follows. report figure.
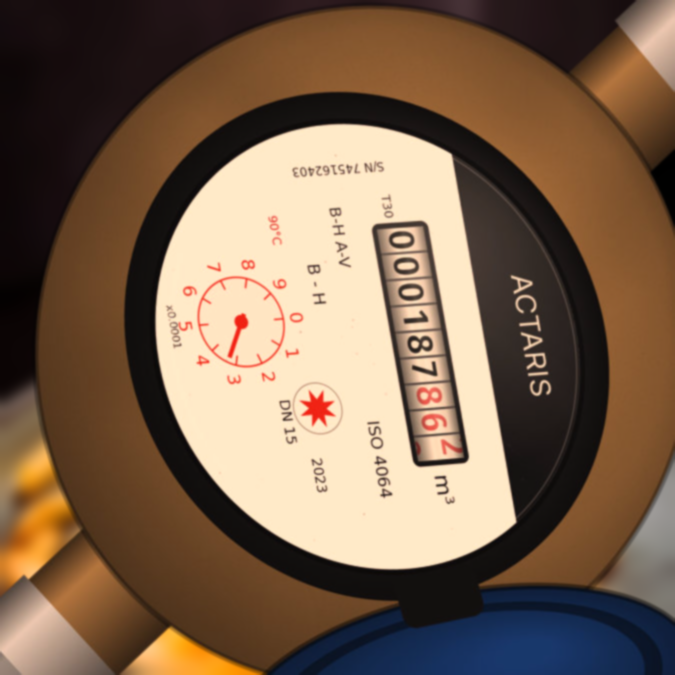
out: 187.8623 m³
